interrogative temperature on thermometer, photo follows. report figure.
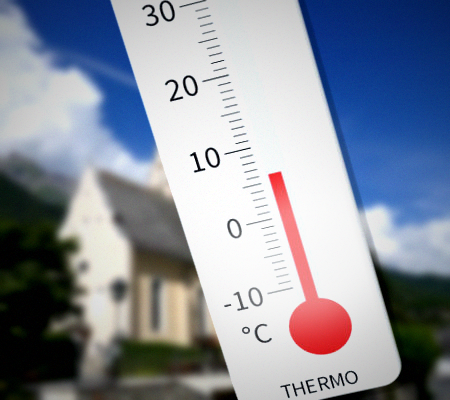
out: 6 °C
